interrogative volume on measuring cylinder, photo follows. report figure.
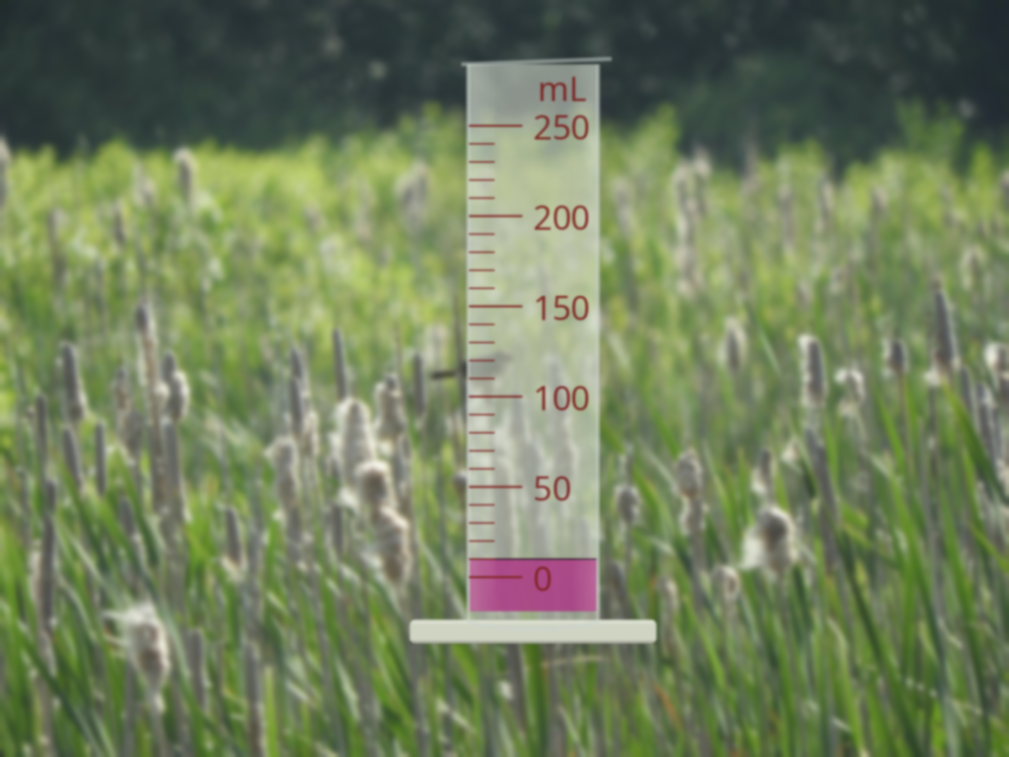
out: 10 mL
